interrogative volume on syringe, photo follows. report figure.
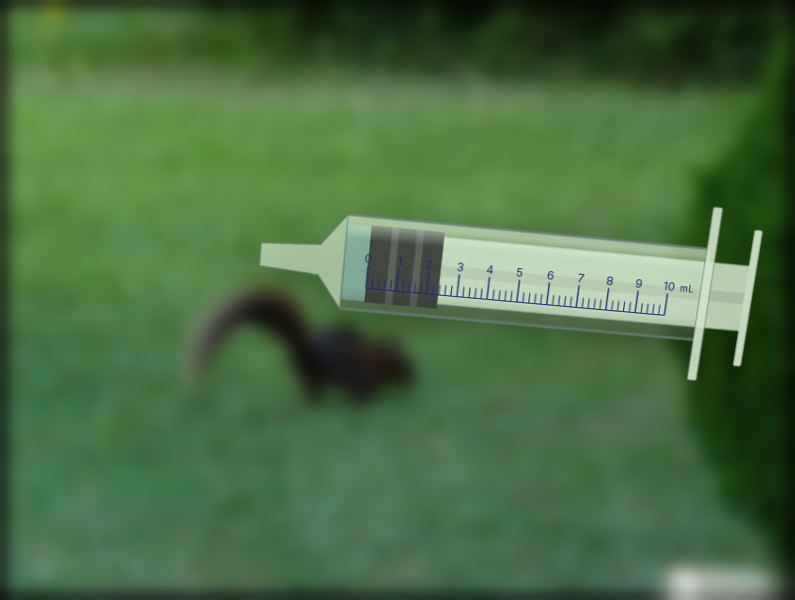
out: 0 mL
